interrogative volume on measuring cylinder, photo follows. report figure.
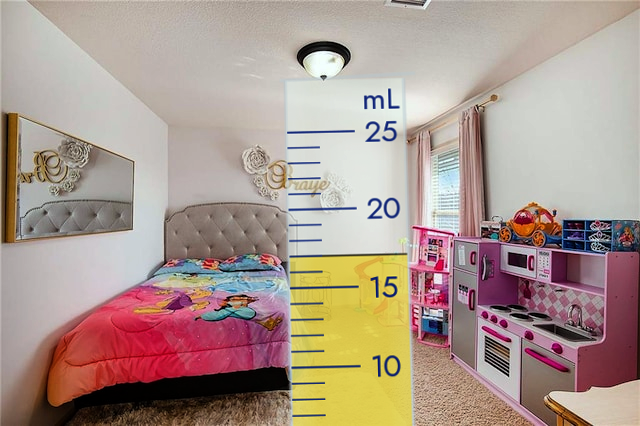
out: 17 mL
